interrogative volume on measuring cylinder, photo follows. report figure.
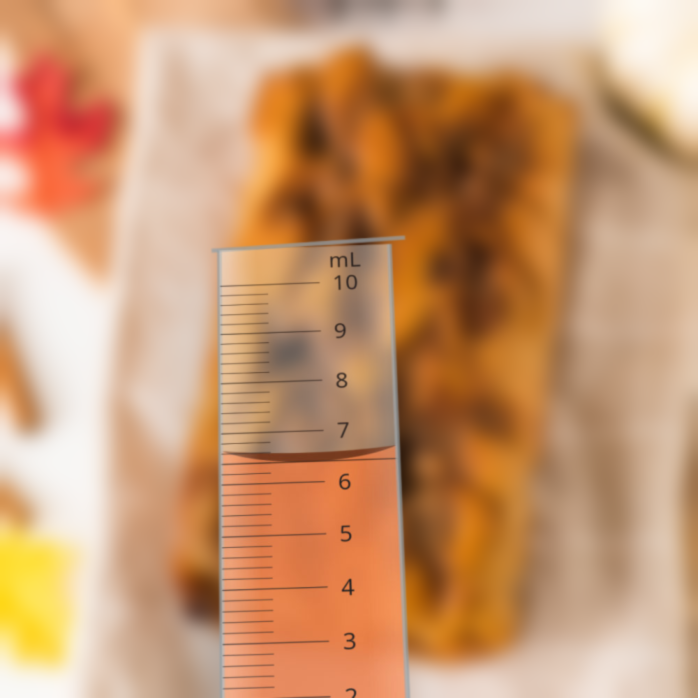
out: 6.4 mL
